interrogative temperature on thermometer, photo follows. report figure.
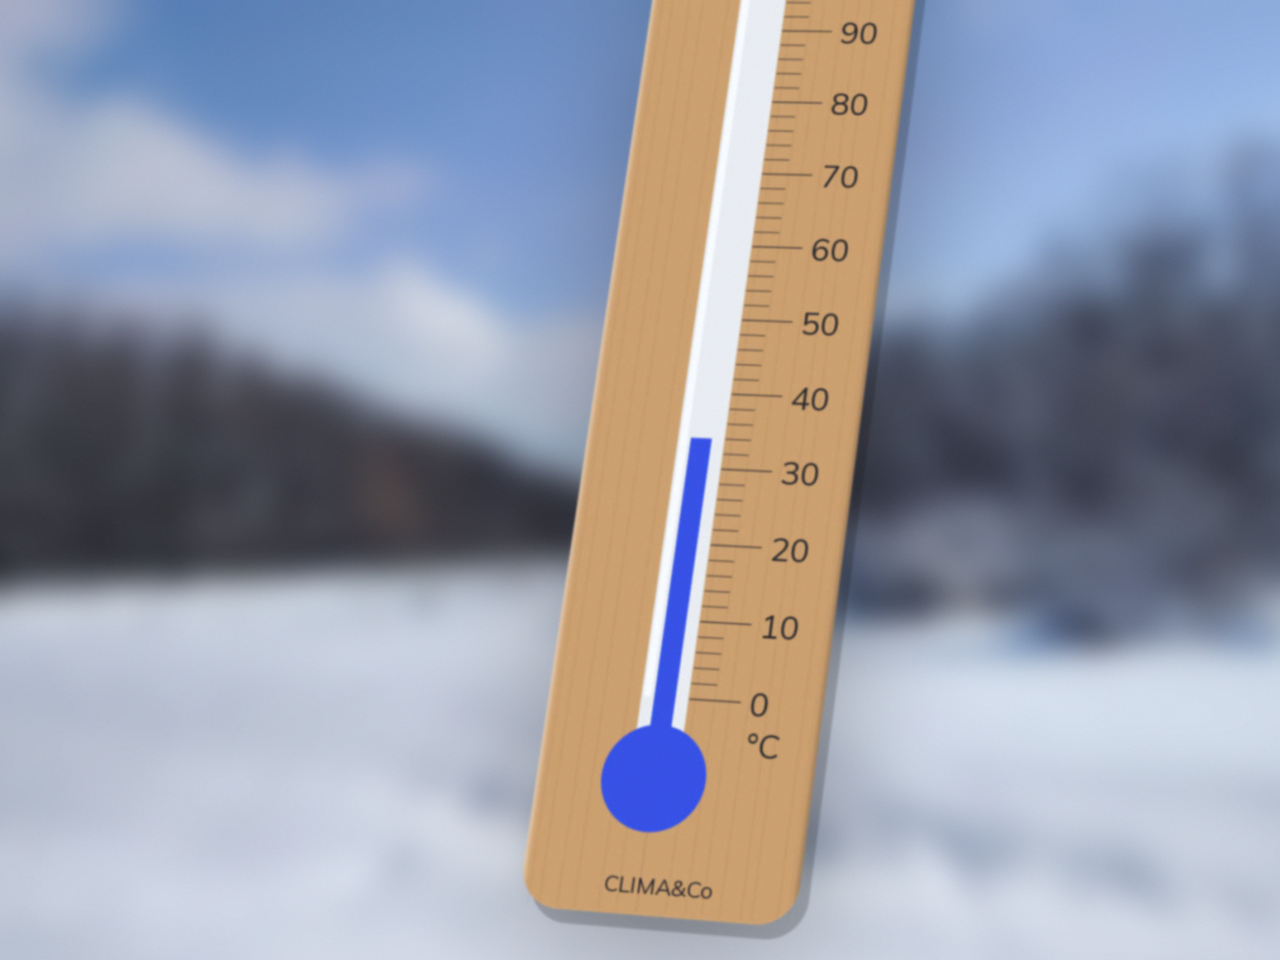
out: 34 °C
